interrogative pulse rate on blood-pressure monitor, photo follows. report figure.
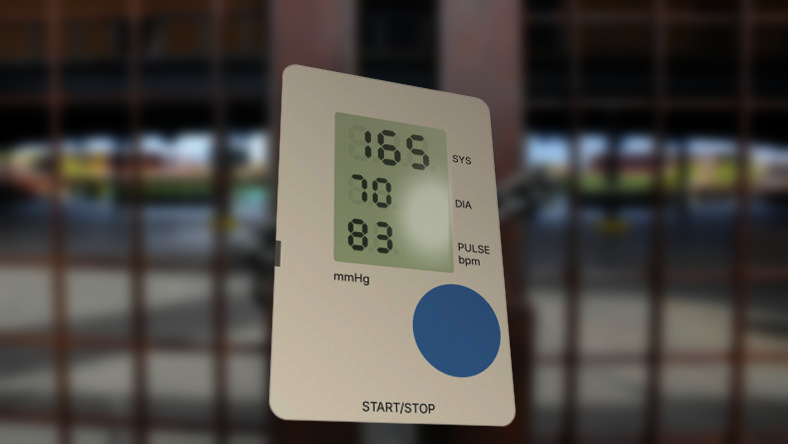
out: 83 bpm
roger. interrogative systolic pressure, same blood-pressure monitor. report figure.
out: 165 mmHg
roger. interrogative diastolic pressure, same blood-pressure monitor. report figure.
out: 70 mmHg
